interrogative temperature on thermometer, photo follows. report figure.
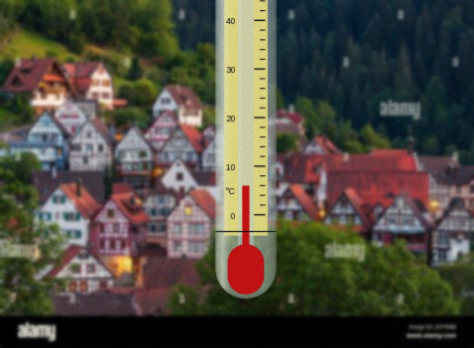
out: 6 °C
